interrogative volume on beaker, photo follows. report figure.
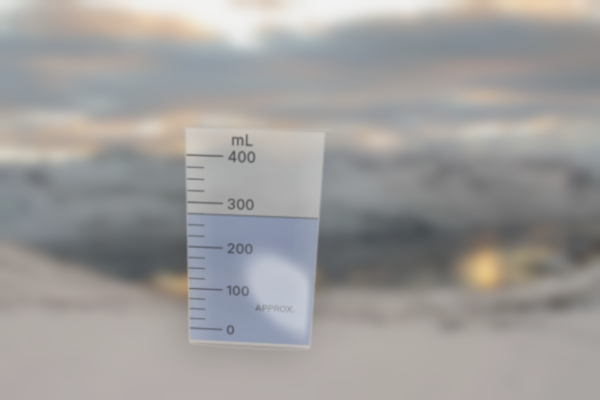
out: 275 mL
